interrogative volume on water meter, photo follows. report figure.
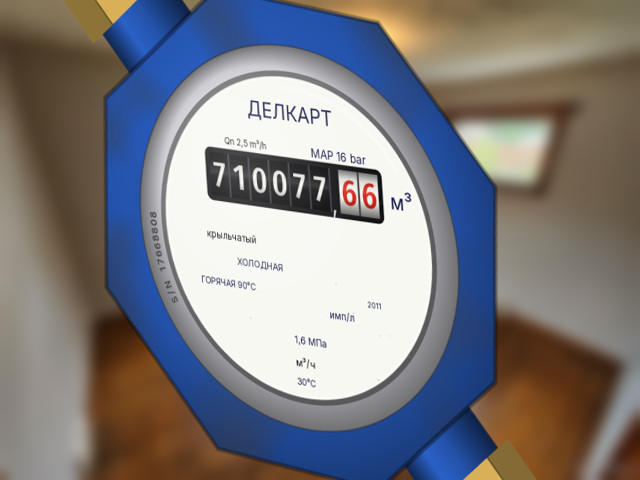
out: 710077.66 m³
